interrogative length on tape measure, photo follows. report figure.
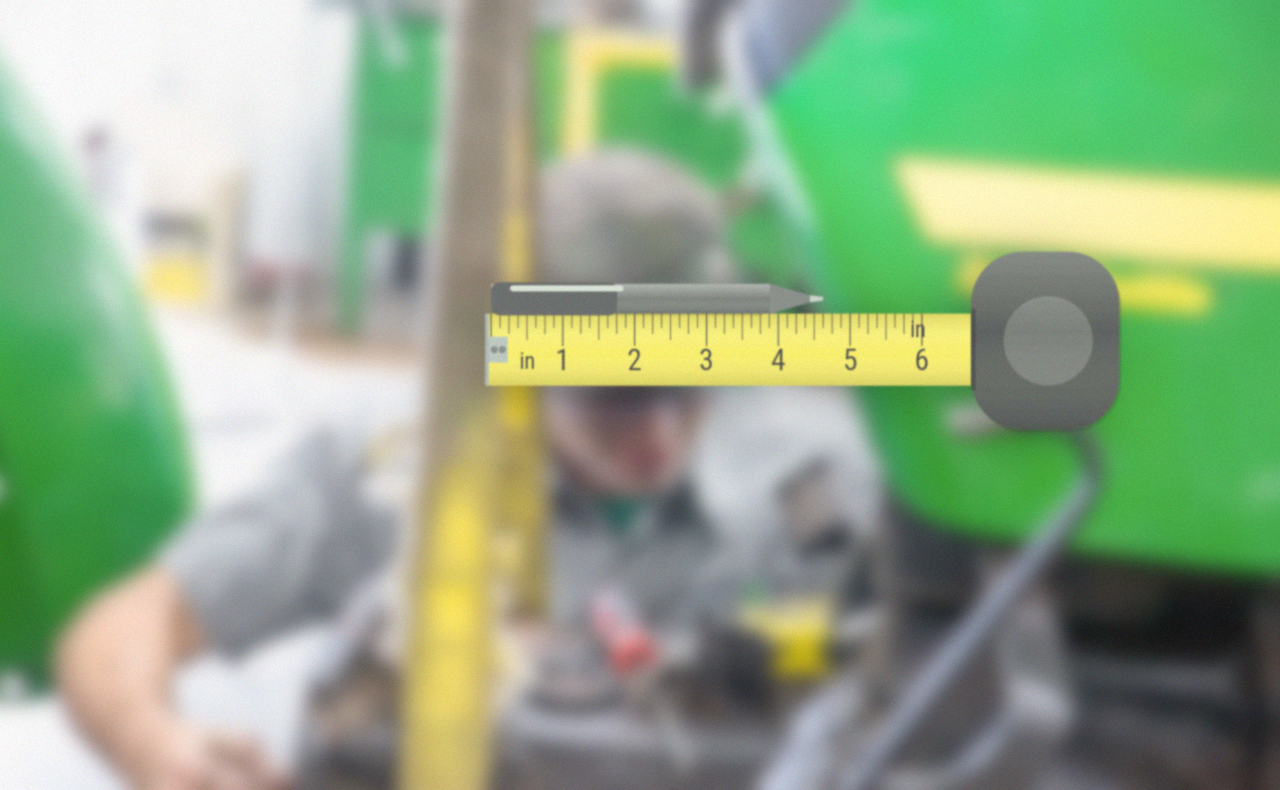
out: 4.625 in
